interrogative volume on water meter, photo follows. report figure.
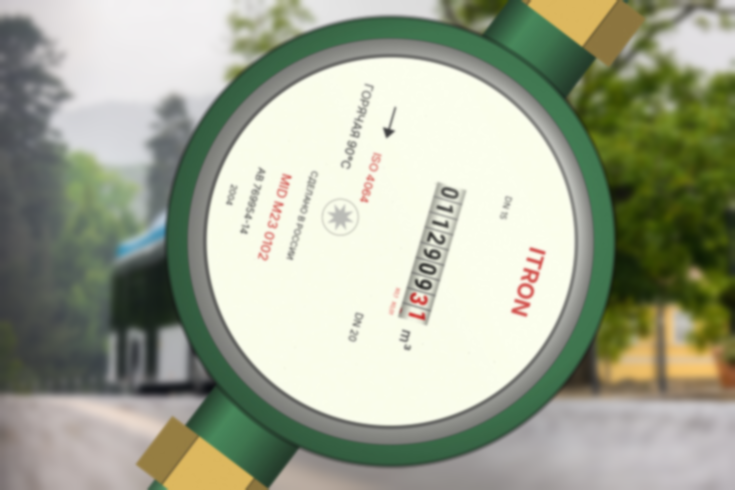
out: 112909.31 m³
